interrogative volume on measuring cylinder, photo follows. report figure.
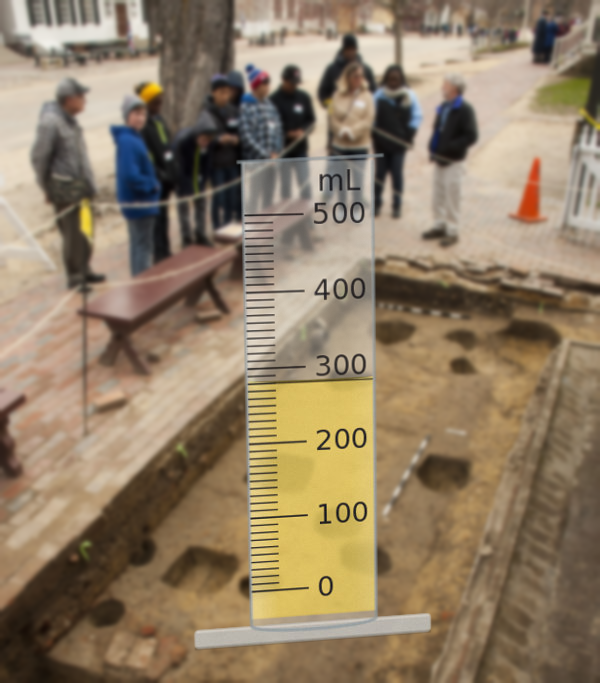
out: 280 mL
